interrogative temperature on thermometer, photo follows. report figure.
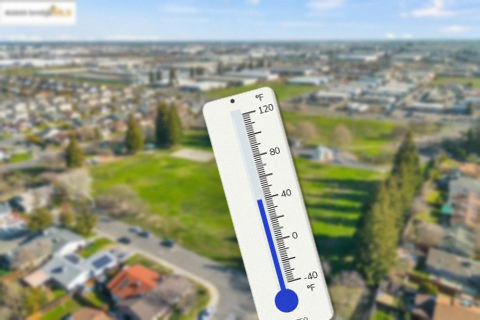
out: 40 °F
